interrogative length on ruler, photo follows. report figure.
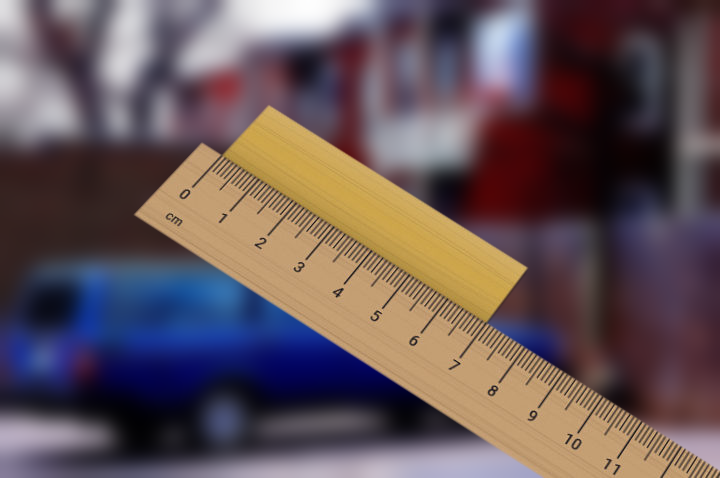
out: 7 cm
